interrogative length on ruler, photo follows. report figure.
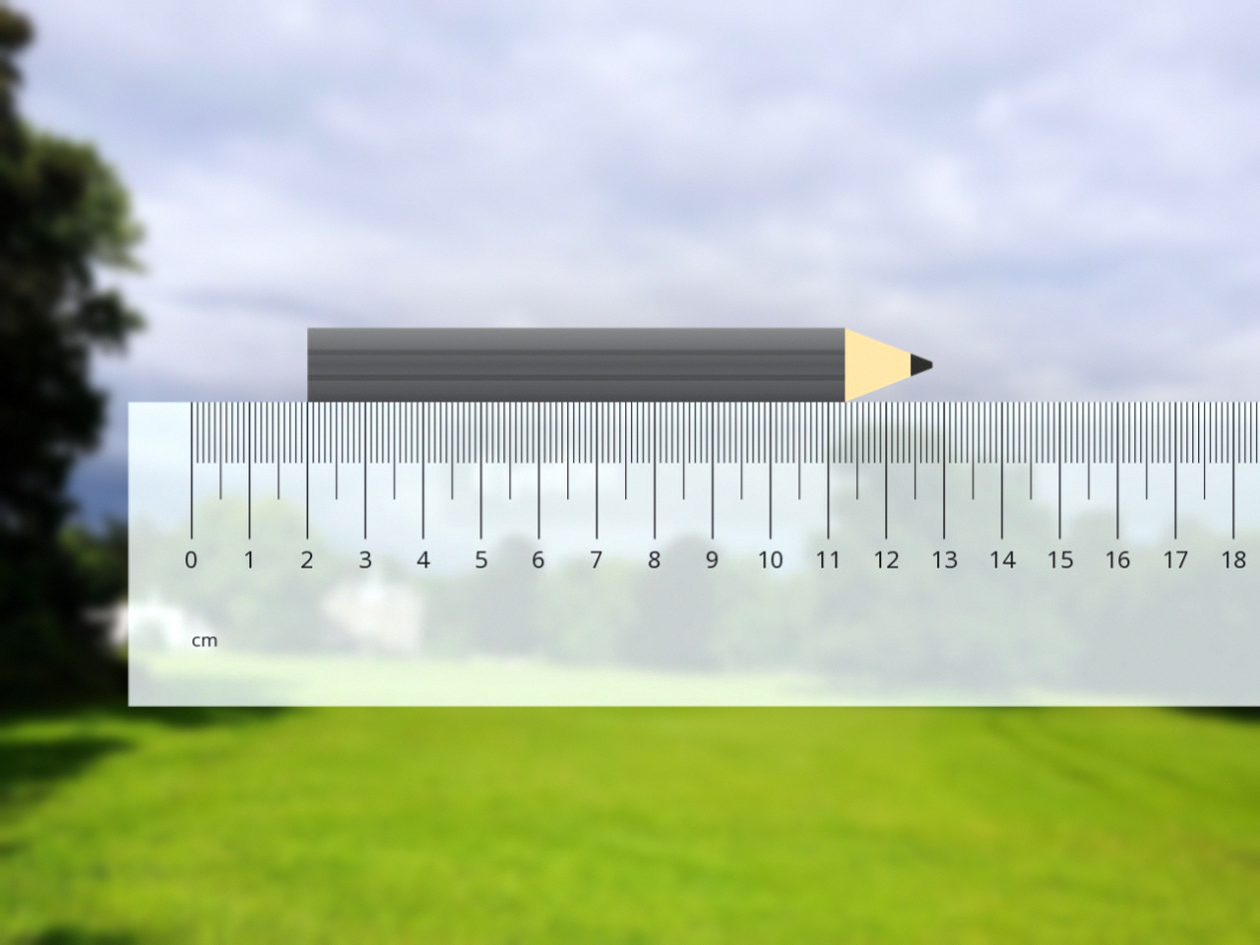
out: 10.8 cm
